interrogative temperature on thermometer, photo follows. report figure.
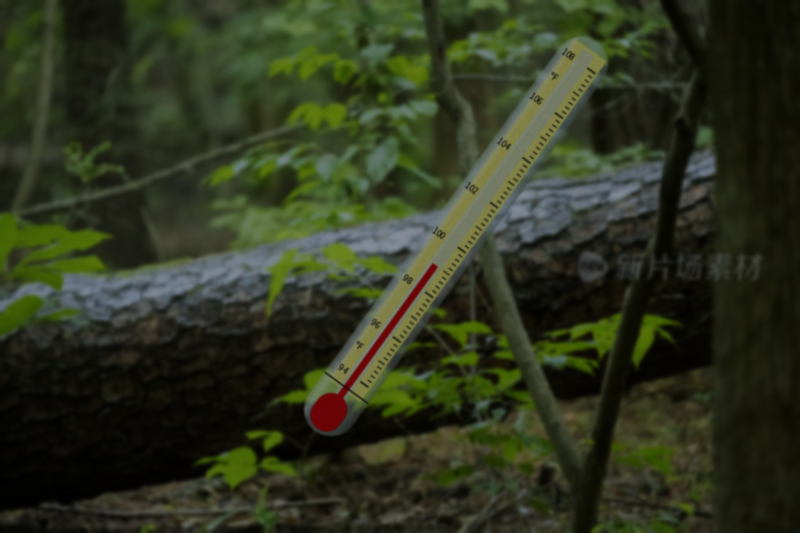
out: 99 °F
